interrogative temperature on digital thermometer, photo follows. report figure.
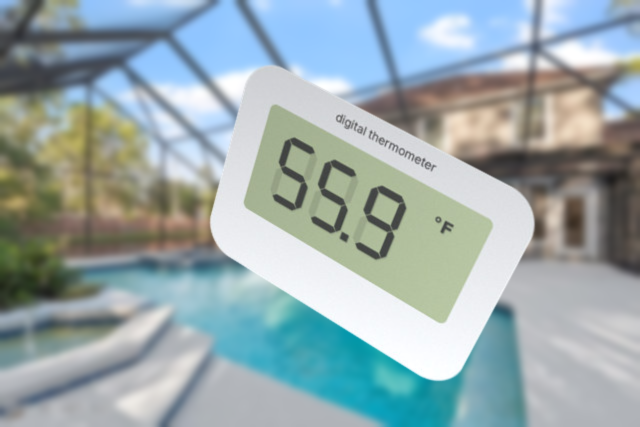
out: 55.9 °F
